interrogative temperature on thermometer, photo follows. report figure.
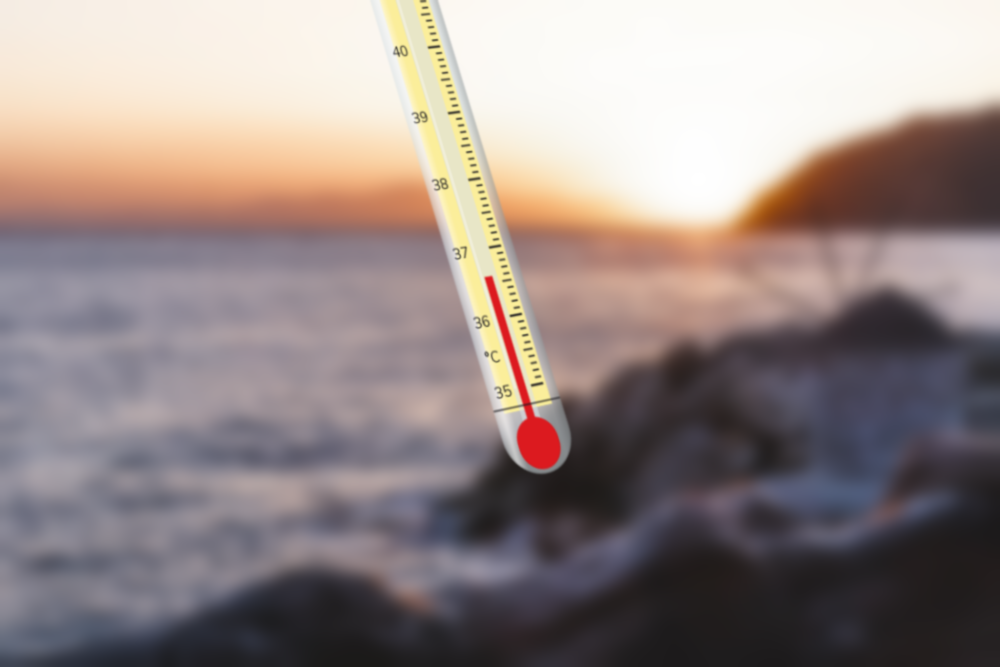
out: 36.6 °C
